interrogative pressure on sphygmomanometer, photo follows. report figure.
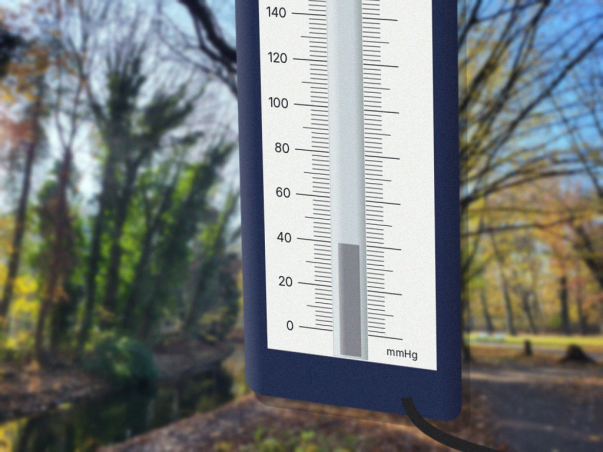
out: 40 mmHg
